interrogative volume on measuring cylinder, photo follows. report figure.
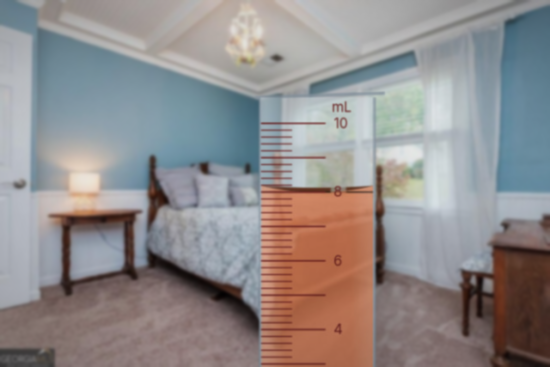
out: 8 mL
